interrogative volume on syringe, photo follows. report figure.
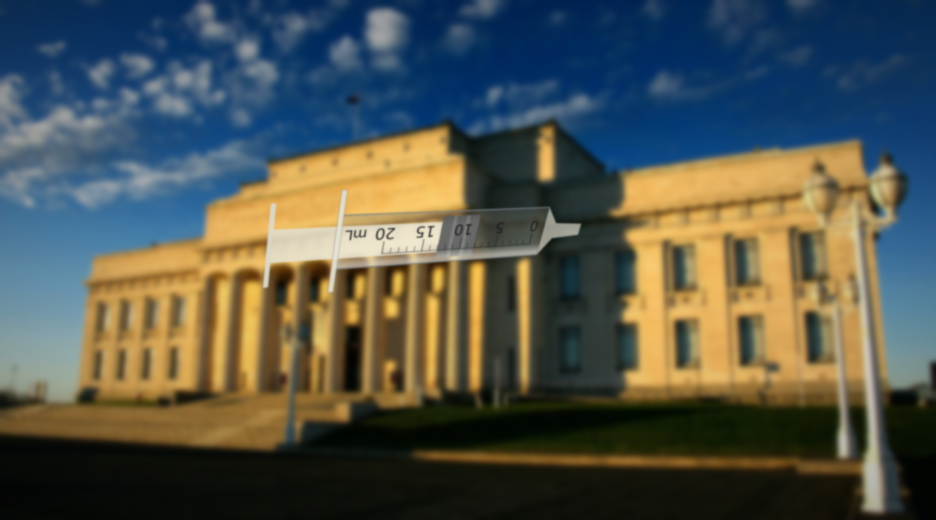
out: 8 mL
